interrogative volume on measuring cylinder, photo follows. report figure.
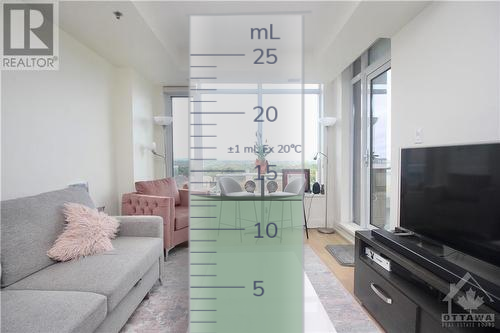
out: 12.5 mL
